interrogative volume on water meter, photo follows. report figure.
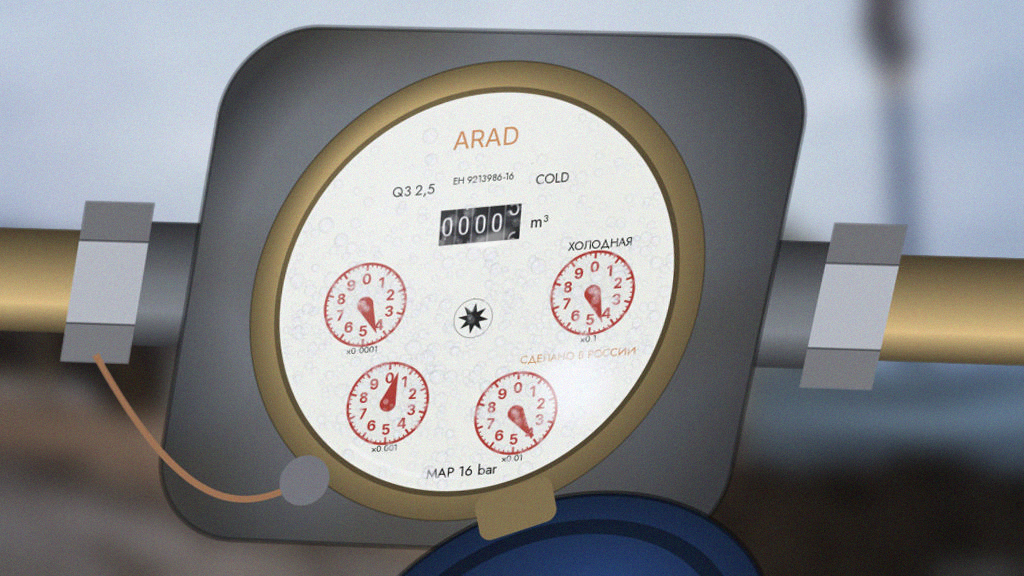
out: 5.4404 m³
